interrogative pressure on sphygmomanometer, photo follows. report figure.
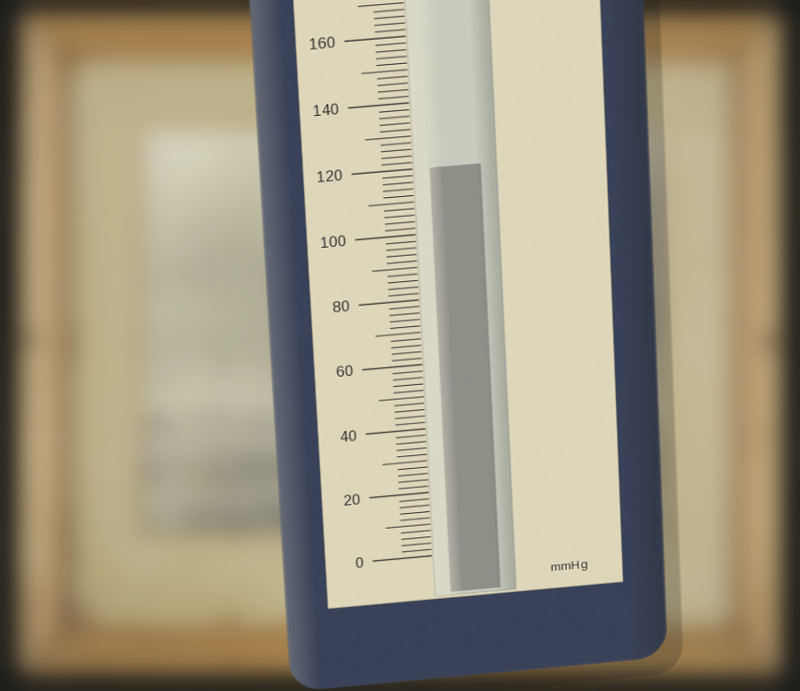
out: 120 mmHg
